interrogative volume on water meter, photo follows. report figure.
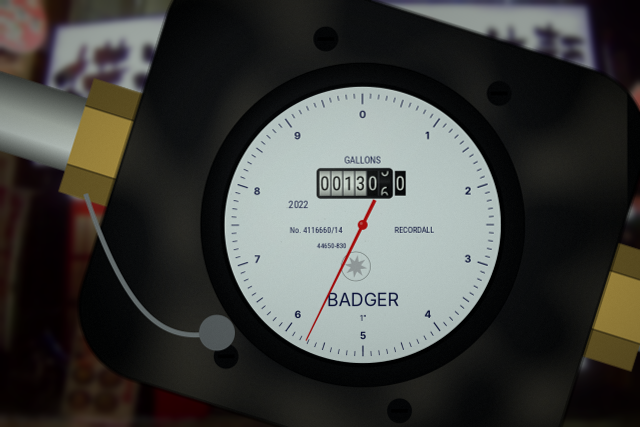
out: 13055.7 gal
